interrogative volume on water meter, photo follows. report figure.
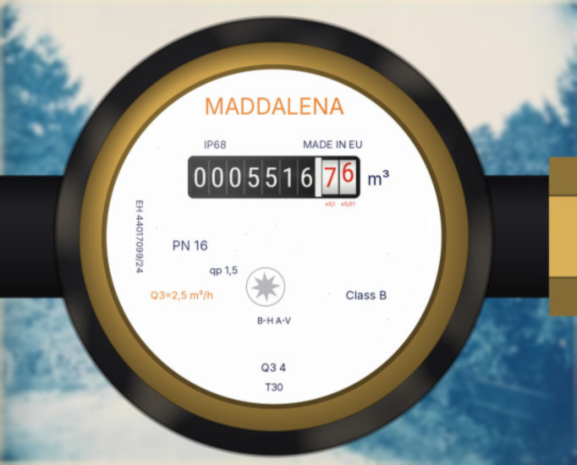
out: 5516.76 m³
